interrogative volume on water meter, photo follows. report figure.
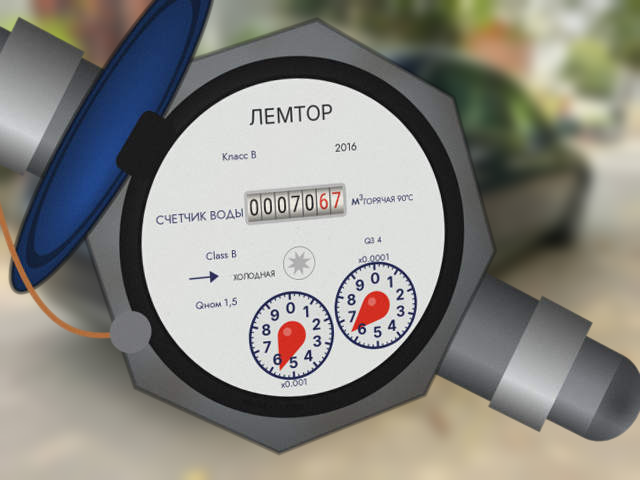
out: 70.6756 m³
